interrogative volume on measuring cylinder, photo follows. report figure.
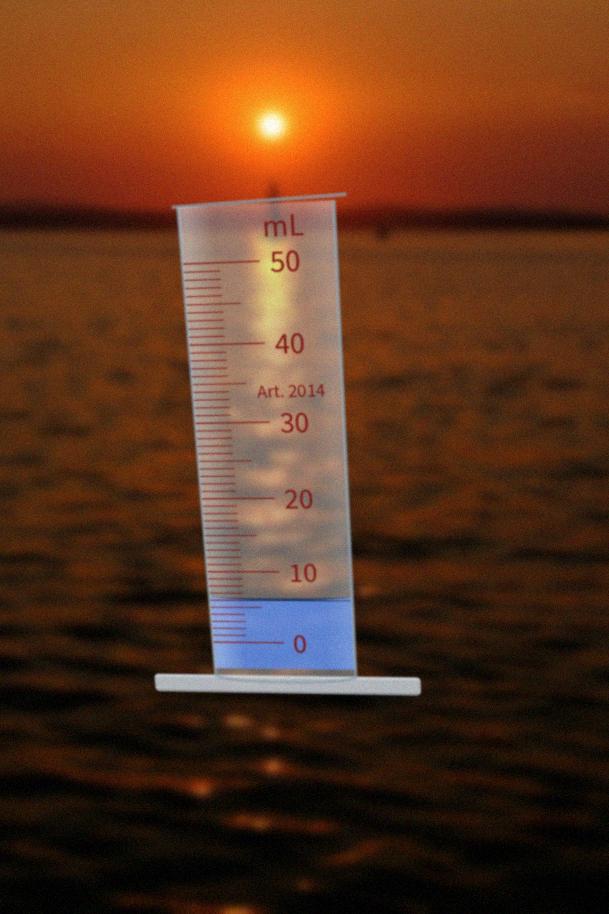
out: 6 mL
